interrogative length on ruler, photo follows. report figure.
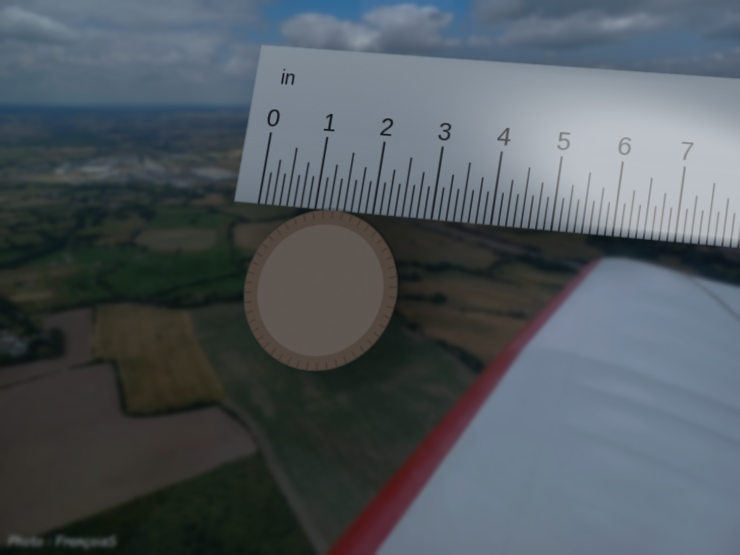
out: 2.625 in
